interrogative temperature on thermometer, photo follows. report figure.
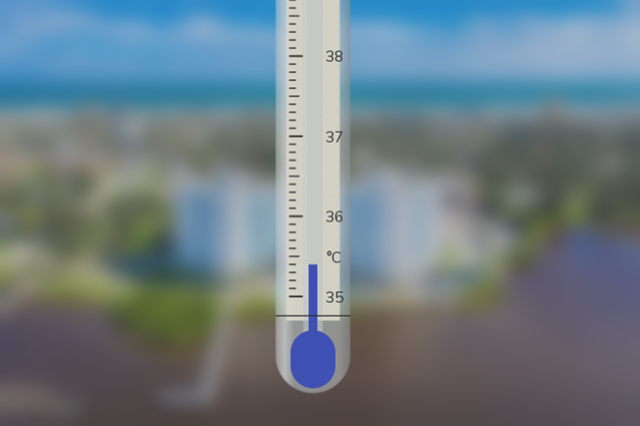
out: 35.4 °C
